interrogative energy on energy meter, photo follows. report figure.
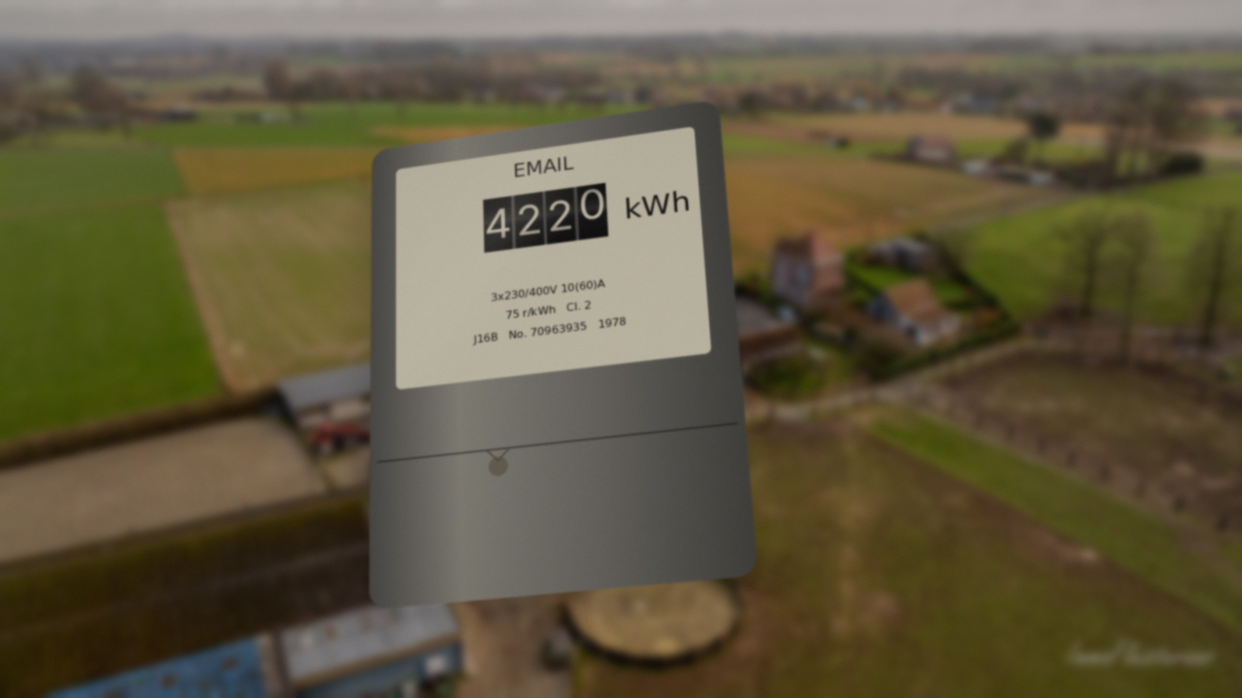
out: 4220 kWh
